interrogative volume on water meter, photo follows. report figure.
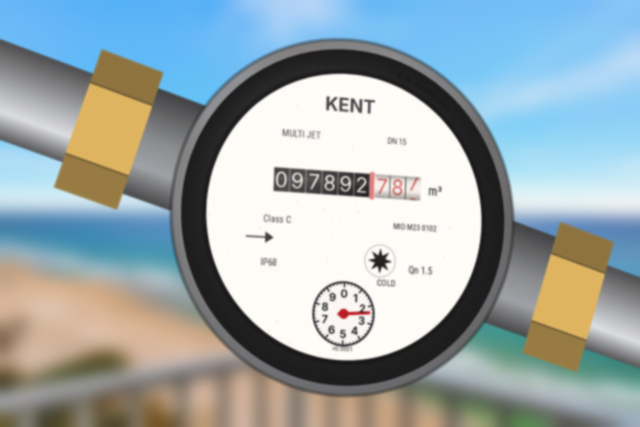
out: 97892.7872 m³
